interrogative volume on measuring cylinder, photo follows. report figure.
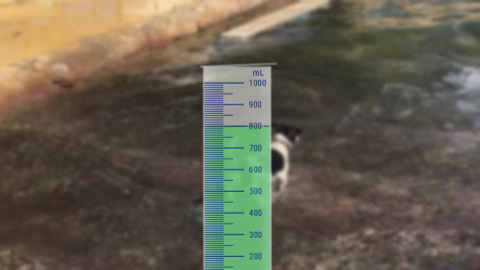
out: 800 mL
